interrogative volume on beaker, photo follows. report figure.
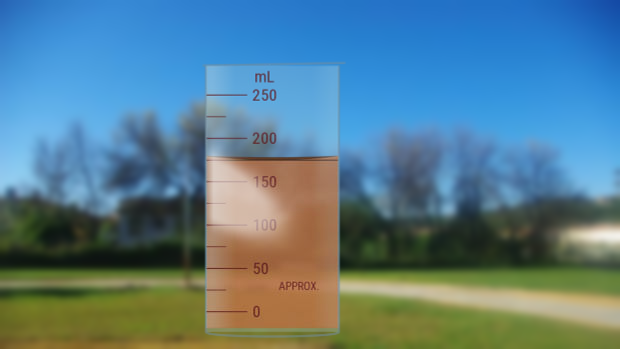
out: 175 mL
